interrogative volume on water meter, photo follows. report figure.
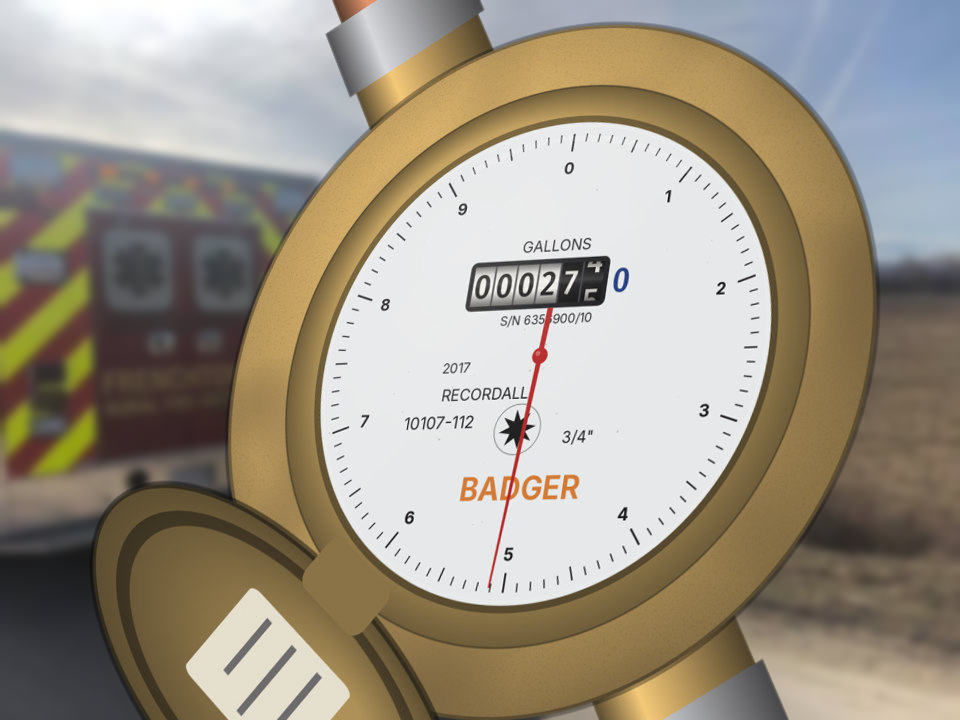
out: 2745.1 gal
